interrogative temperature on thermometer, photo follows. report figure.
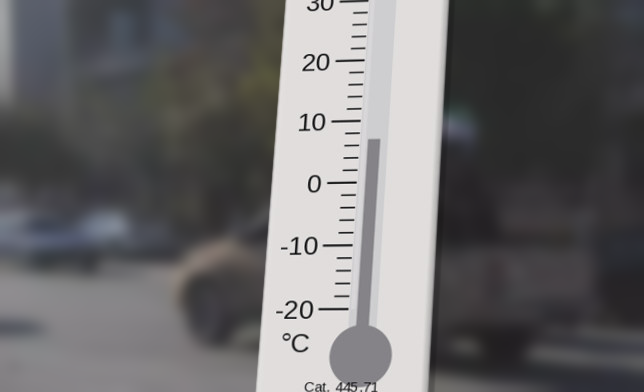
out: 7 °C
